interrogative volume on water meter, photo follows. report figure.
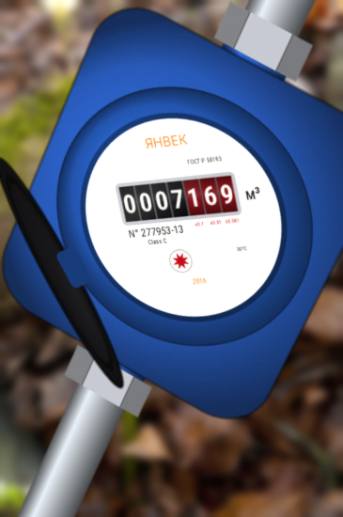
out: 7.169 m³
